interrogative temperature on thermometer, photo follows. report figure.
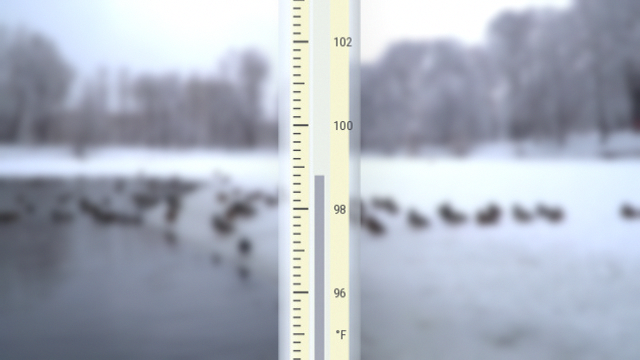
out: 98.8 °F
